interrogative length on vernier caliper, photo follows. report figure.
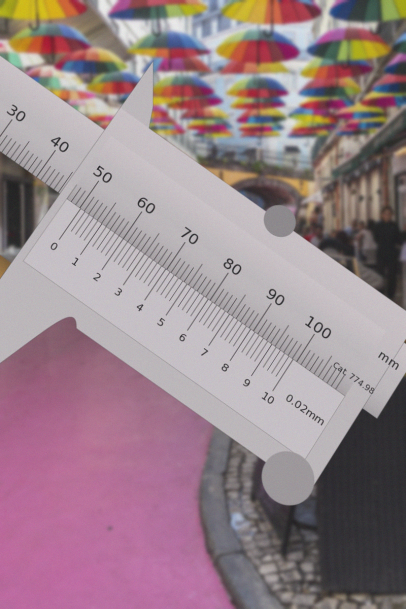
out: 50.2 mm
